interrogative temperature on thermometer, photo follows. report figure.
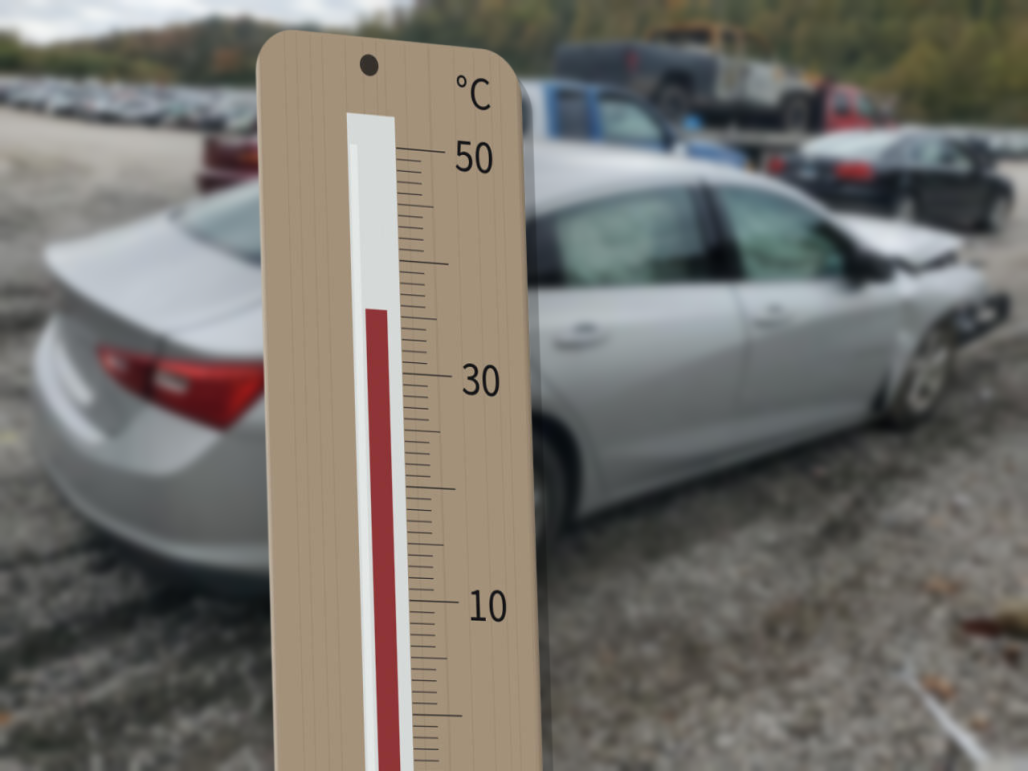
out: 35.5 °C
